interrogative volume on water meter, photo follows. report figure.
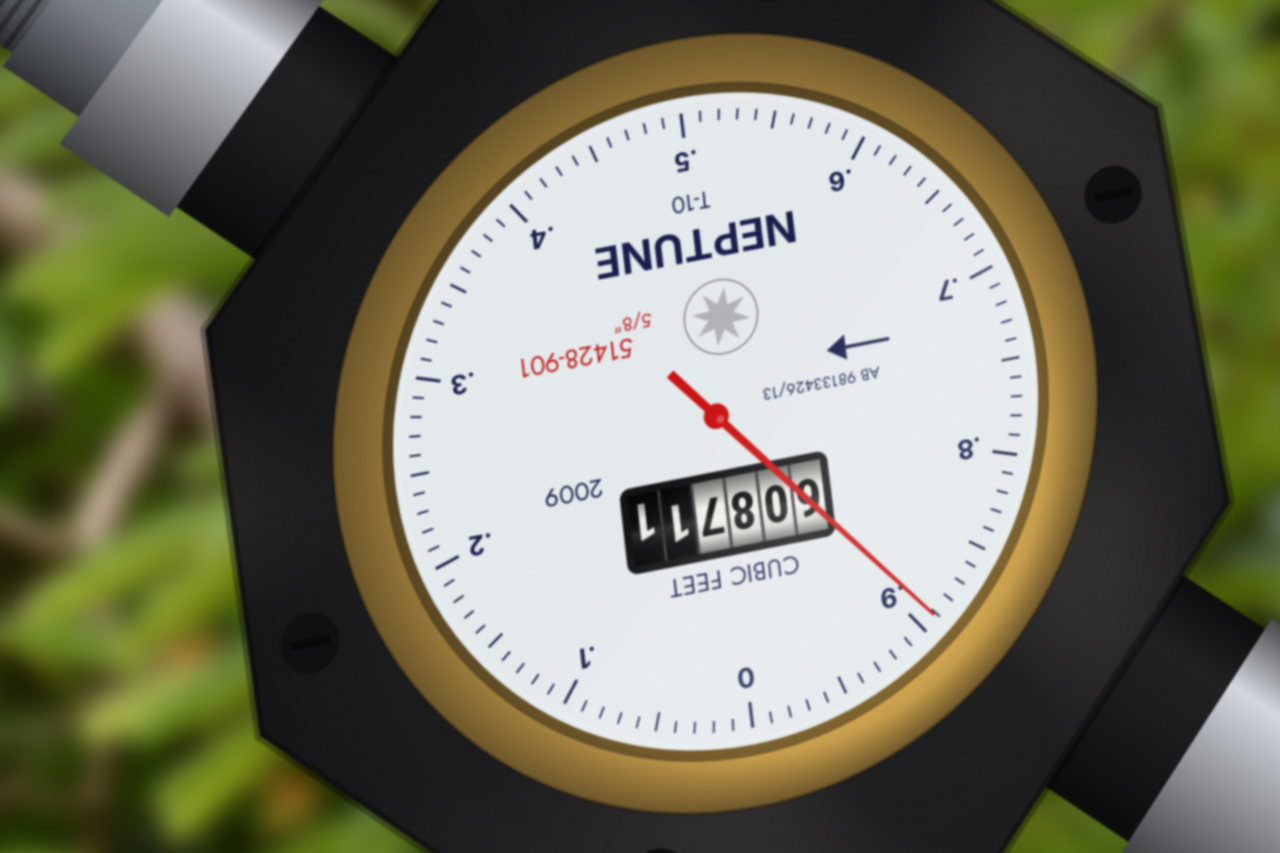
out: 608710.89 ft³
